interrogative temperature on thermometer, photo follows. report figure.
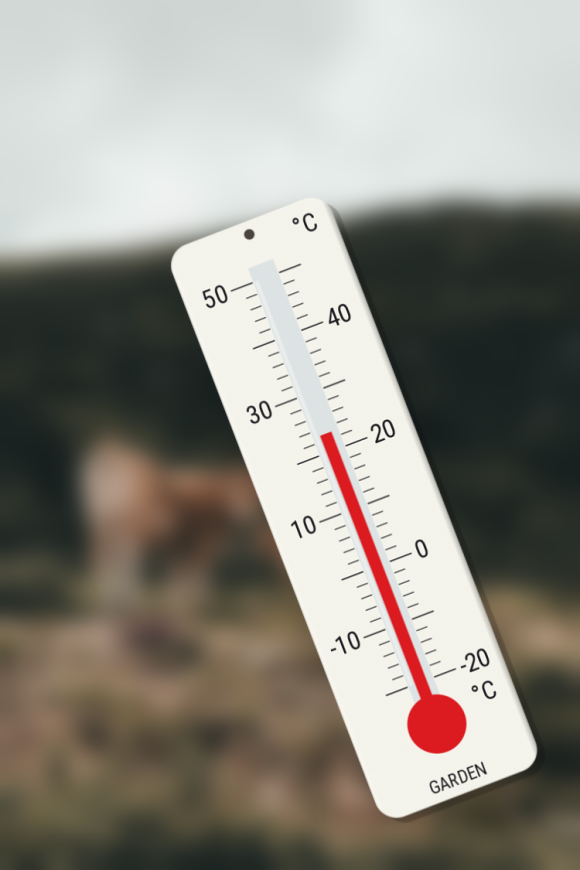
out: 23 °C
